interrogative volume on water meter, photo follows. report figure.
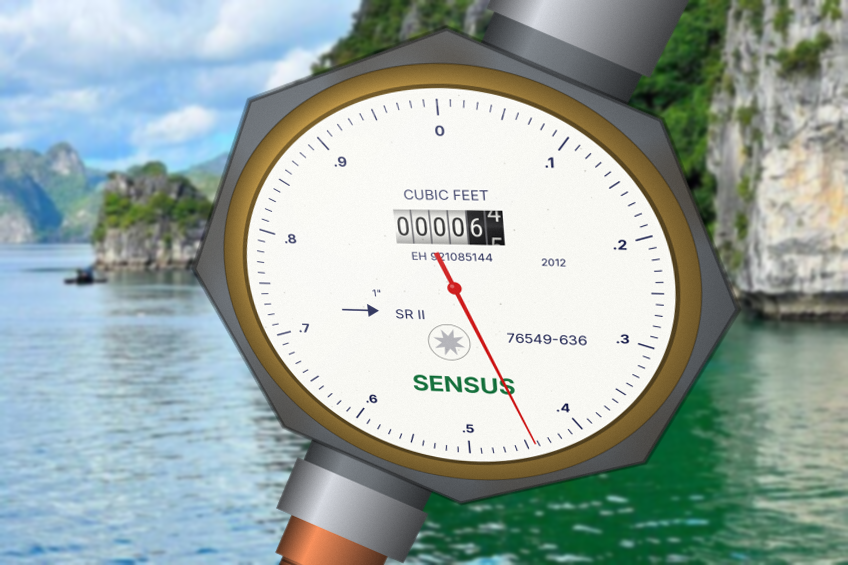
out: 64.44 ft³
